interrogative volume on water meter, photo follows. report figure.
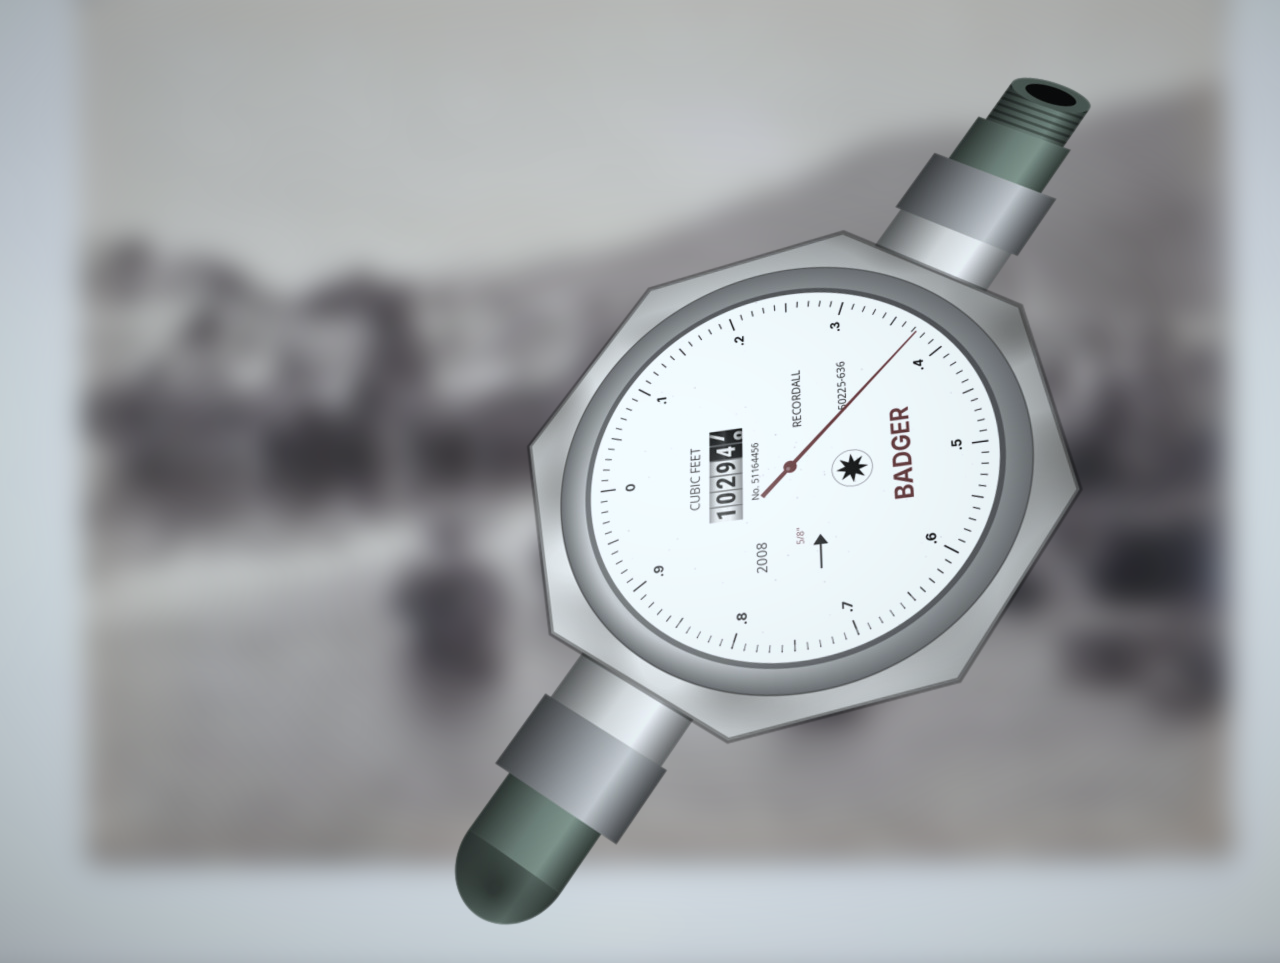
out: 102947.37 ft³
